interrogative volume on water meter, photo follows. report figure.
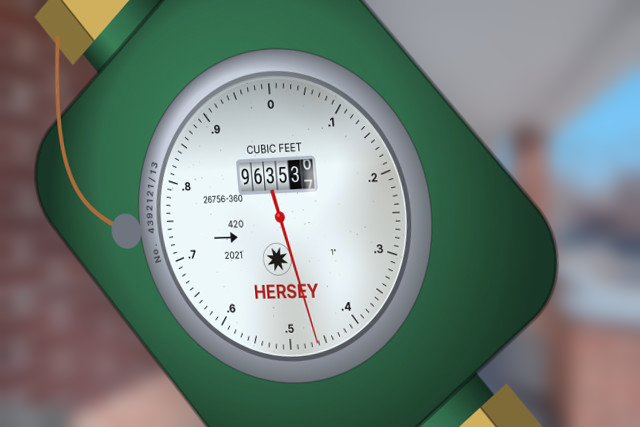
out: 963536.46 ft³
